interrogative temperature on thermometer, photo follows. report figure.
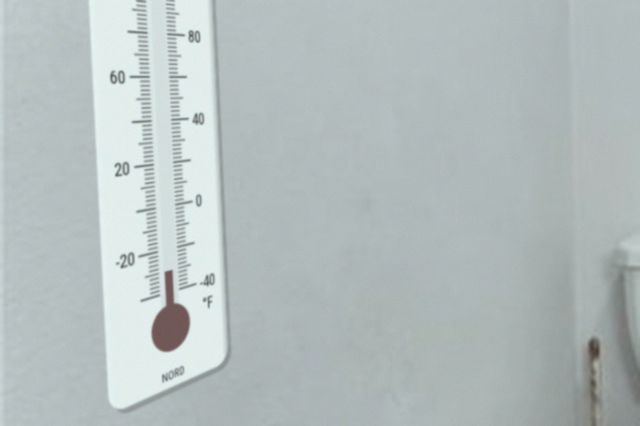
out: -30 °F
